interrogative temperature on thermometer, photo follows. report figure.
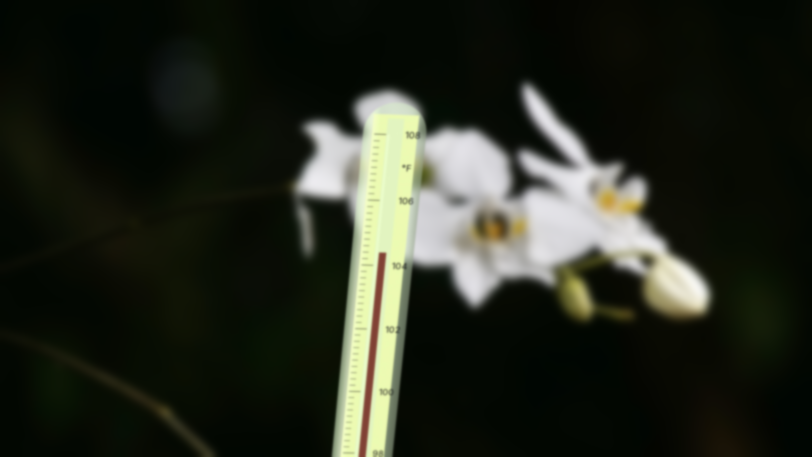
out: 104.4 °F
